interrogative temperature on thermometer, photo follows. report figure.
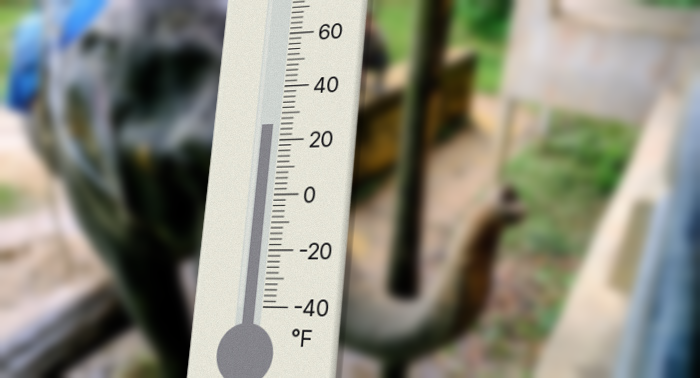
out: 26 °F
